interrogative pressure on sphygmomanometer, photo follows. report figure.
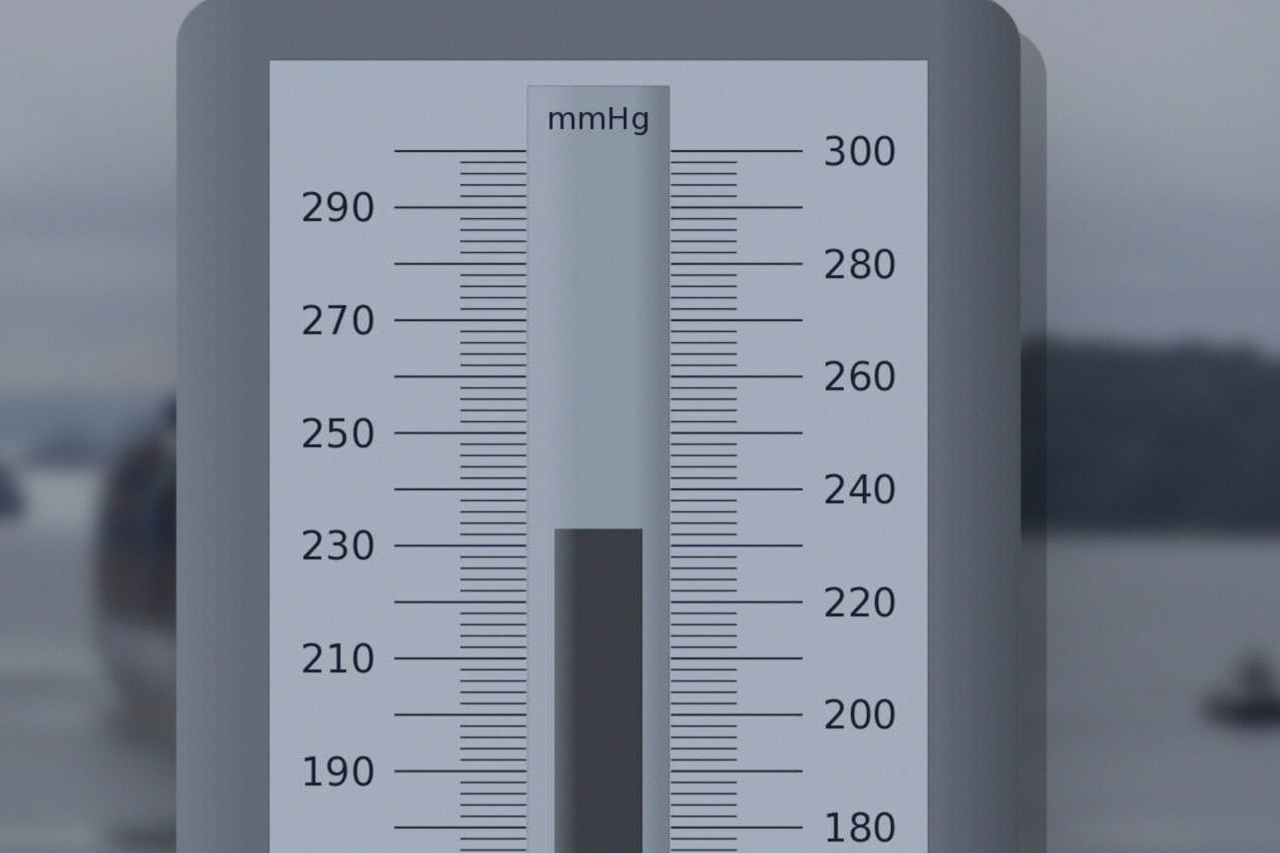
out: 233 mmHg
